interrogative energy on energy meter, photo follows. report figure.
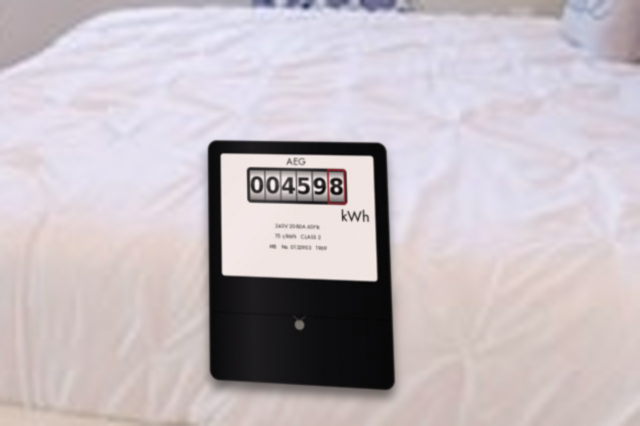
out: 459.8 kWh
